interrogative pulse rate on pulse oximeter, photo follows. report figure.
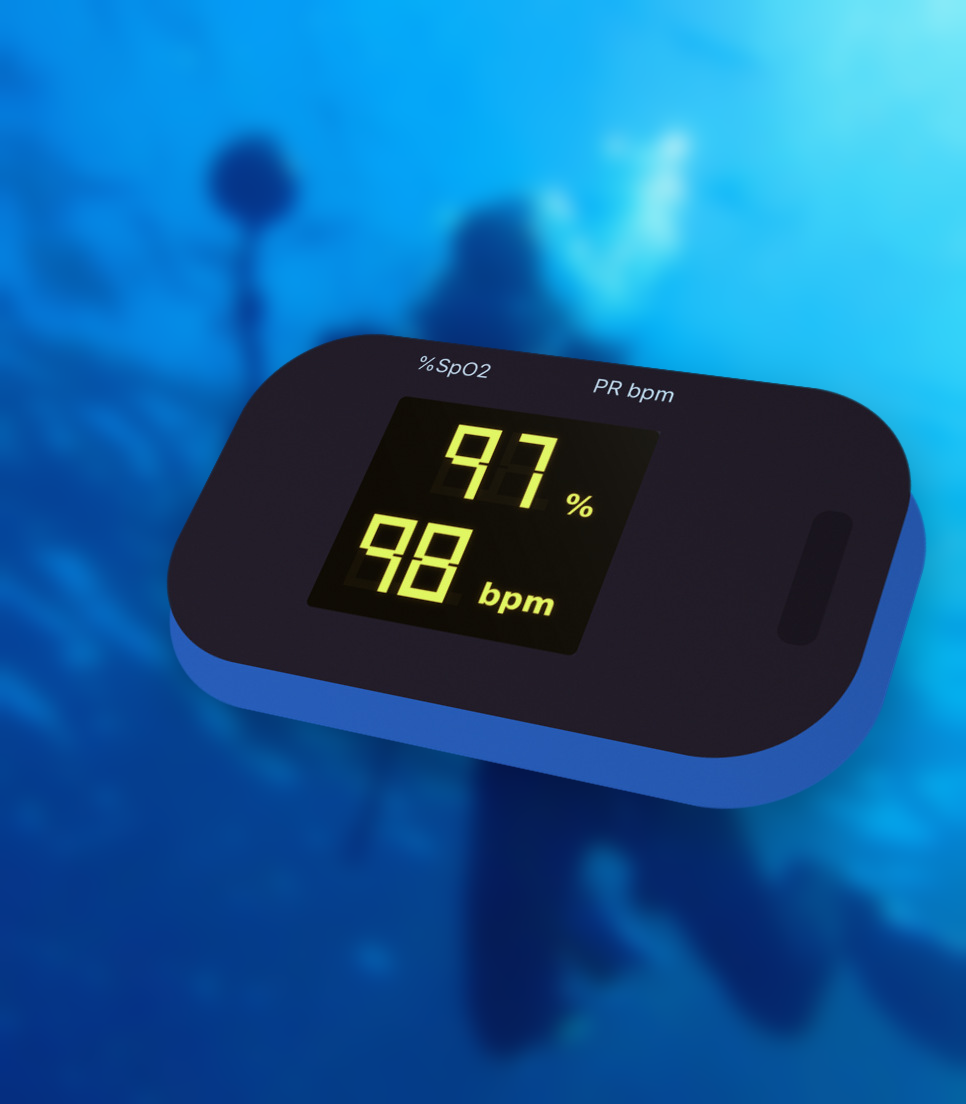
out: 98 bpm
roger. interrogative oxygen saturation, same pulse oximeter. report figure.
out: 97 %
